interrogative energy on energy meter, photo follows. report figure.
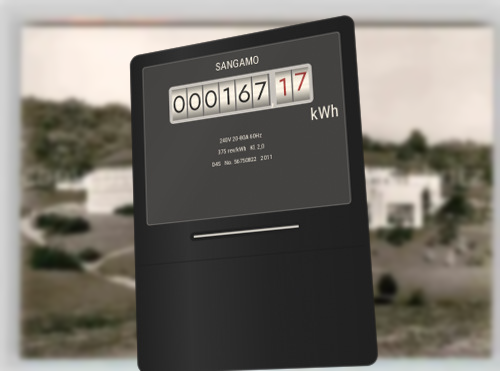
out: 167.17 kWh
